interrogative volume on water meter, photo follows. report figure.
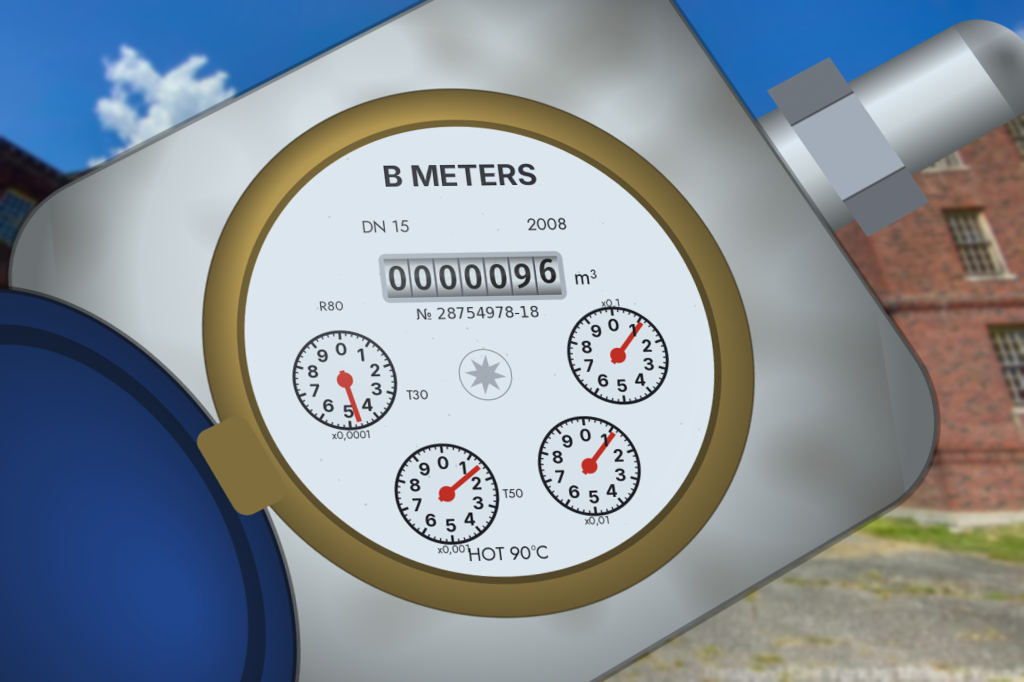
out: 96.1114 m³
